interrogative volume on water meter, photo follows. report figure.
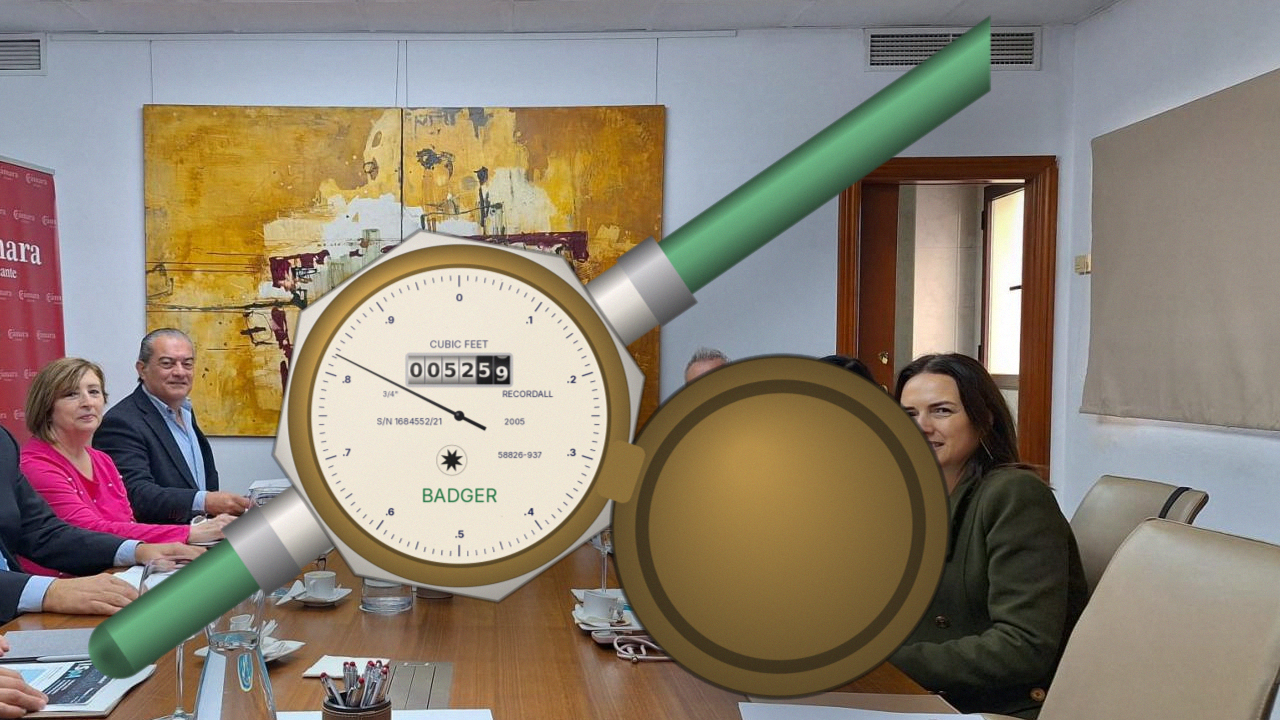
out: 5258.82 ft³
